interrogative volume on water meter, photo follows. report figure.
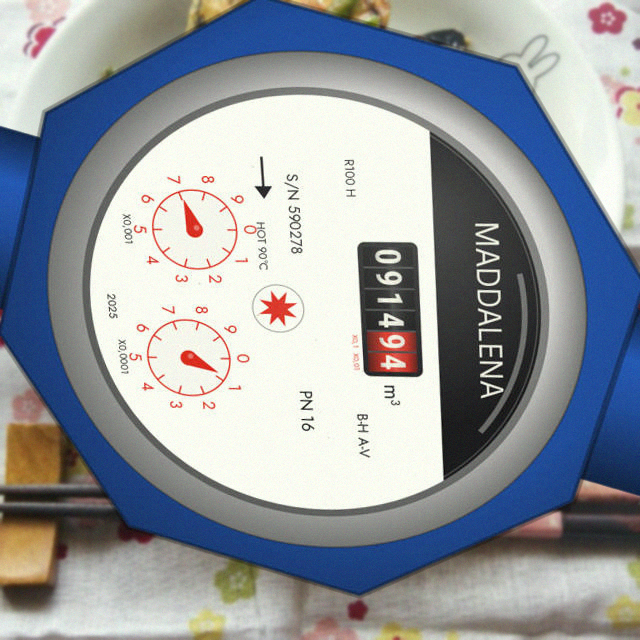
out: 914.9470 m³
